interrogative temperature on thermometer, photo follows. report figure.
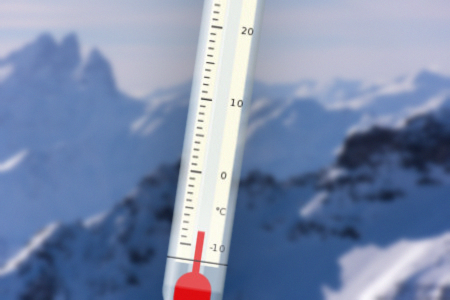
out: -8 °C
